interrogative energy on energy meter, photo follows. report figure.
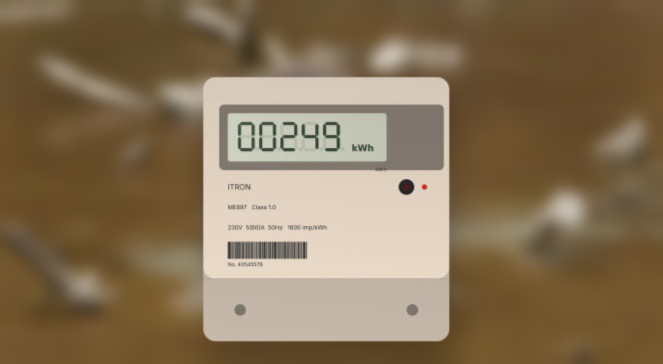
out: 249 kWh
